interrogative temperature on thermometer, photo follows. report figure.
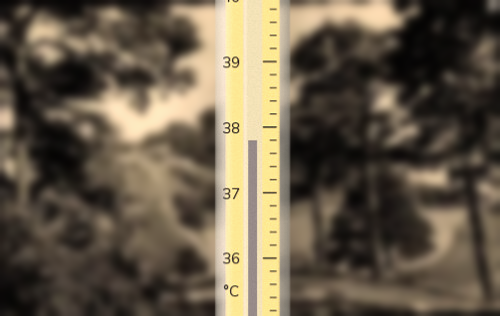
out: 37.8 °C
